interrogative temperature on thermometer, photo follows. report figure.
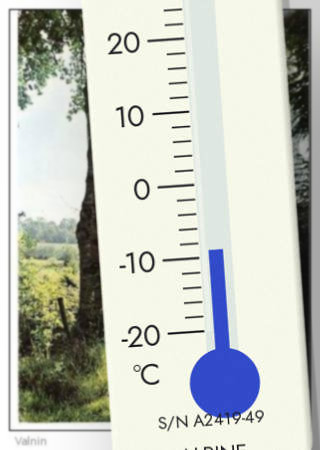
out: -9 °C
